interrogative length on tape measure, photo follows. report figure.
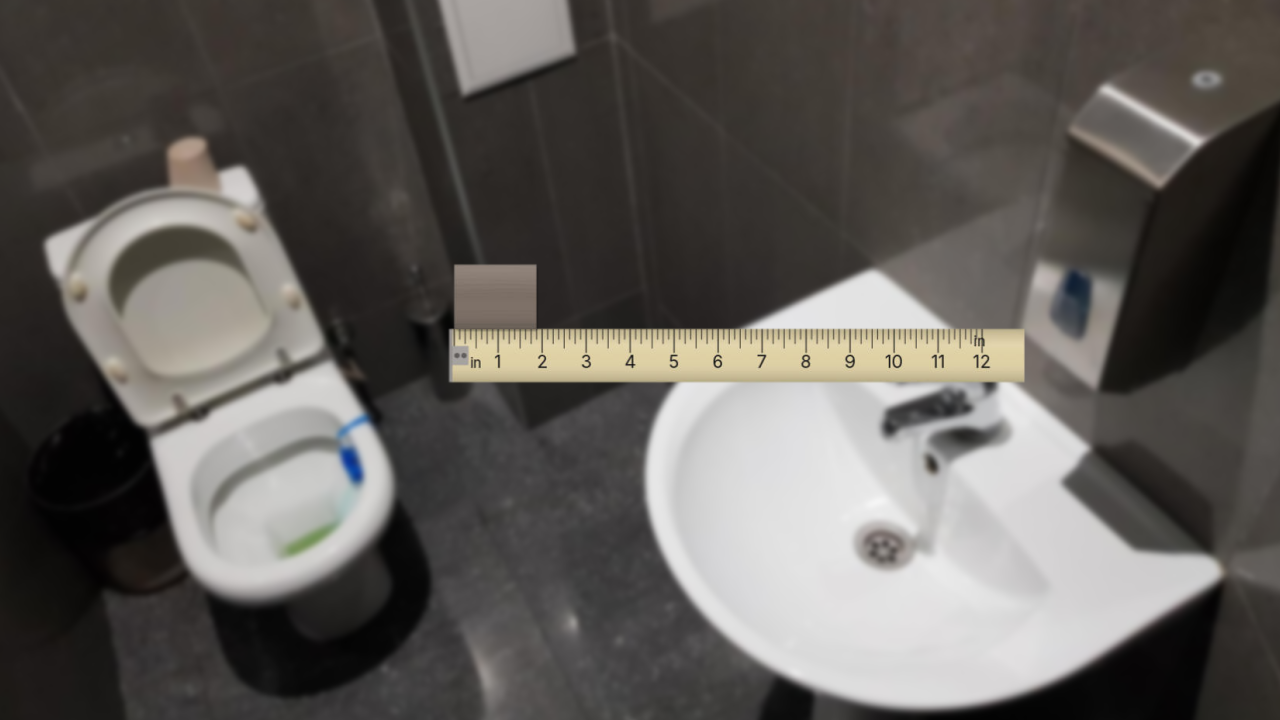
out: 1.875 in
